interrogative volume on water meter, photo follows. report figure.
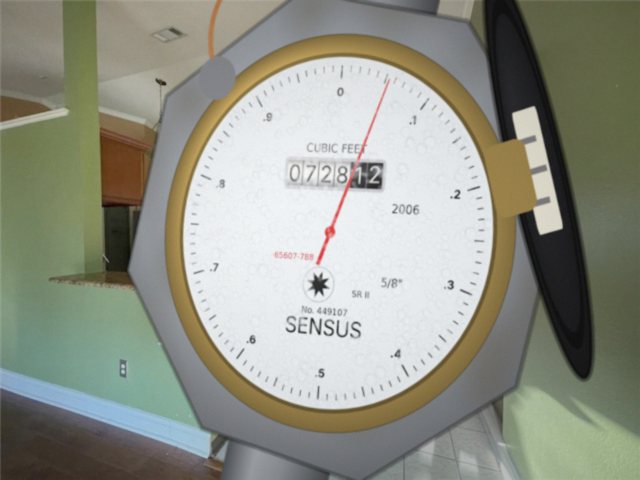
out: 72812.05 ft³
